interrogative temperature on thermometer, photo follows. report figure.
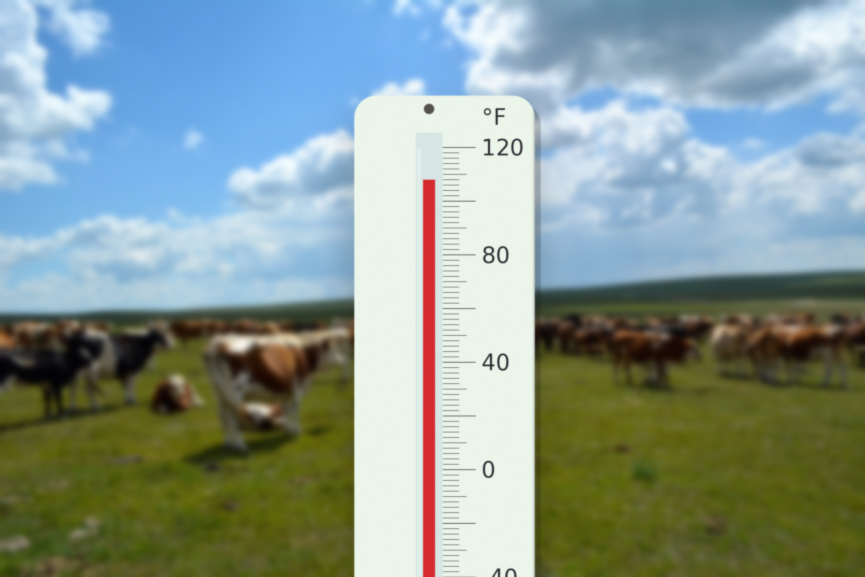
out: 108 °F
